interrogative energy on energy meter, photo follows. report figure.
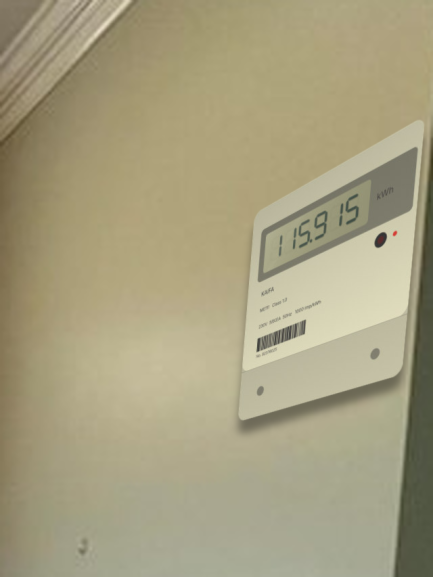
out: 115.915 kWh
